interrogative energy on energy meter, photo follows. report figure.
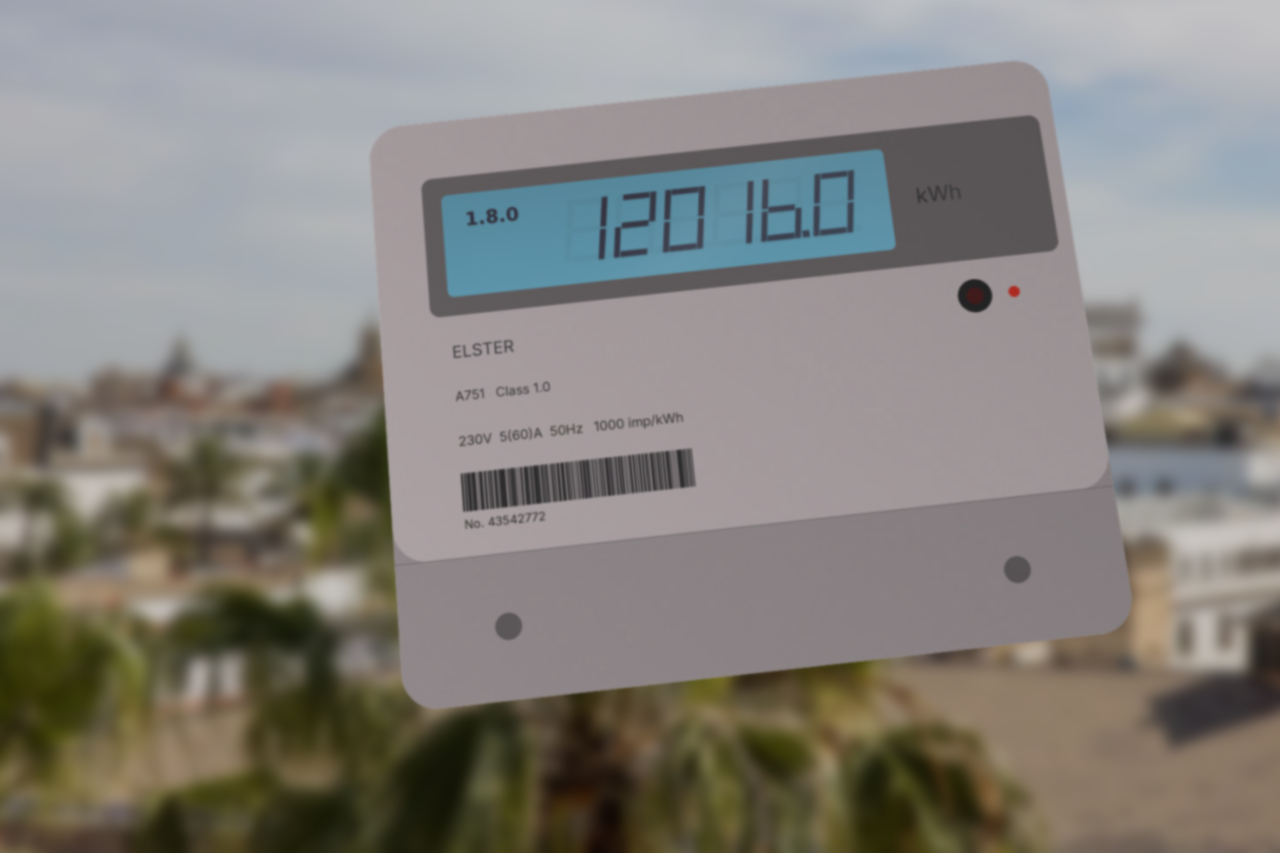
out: 12016.0 kWh
